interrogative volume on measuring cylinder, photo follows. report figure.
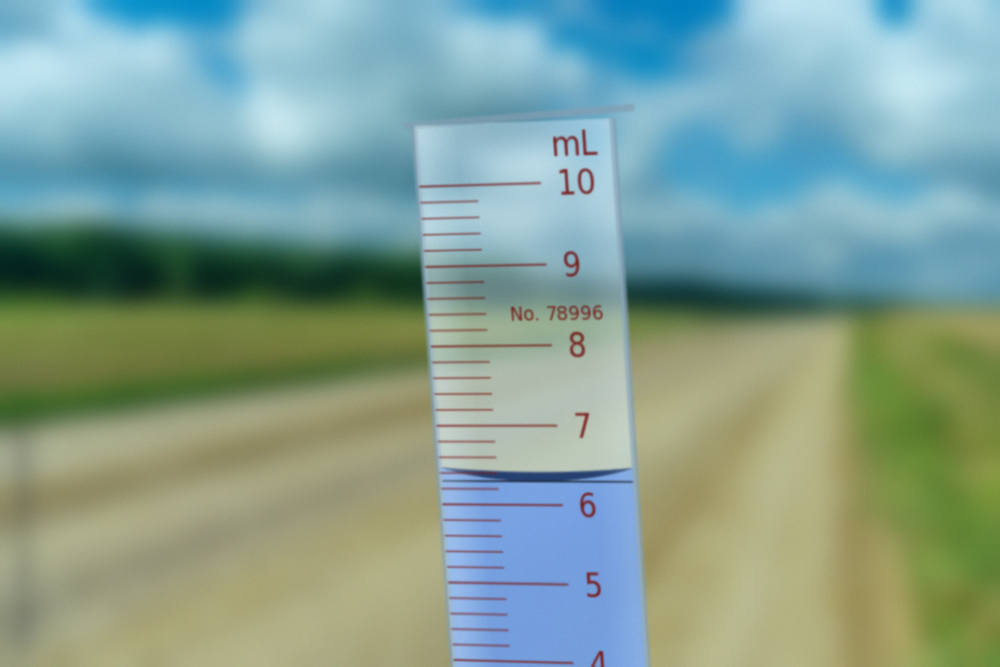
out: 6.3 mL
